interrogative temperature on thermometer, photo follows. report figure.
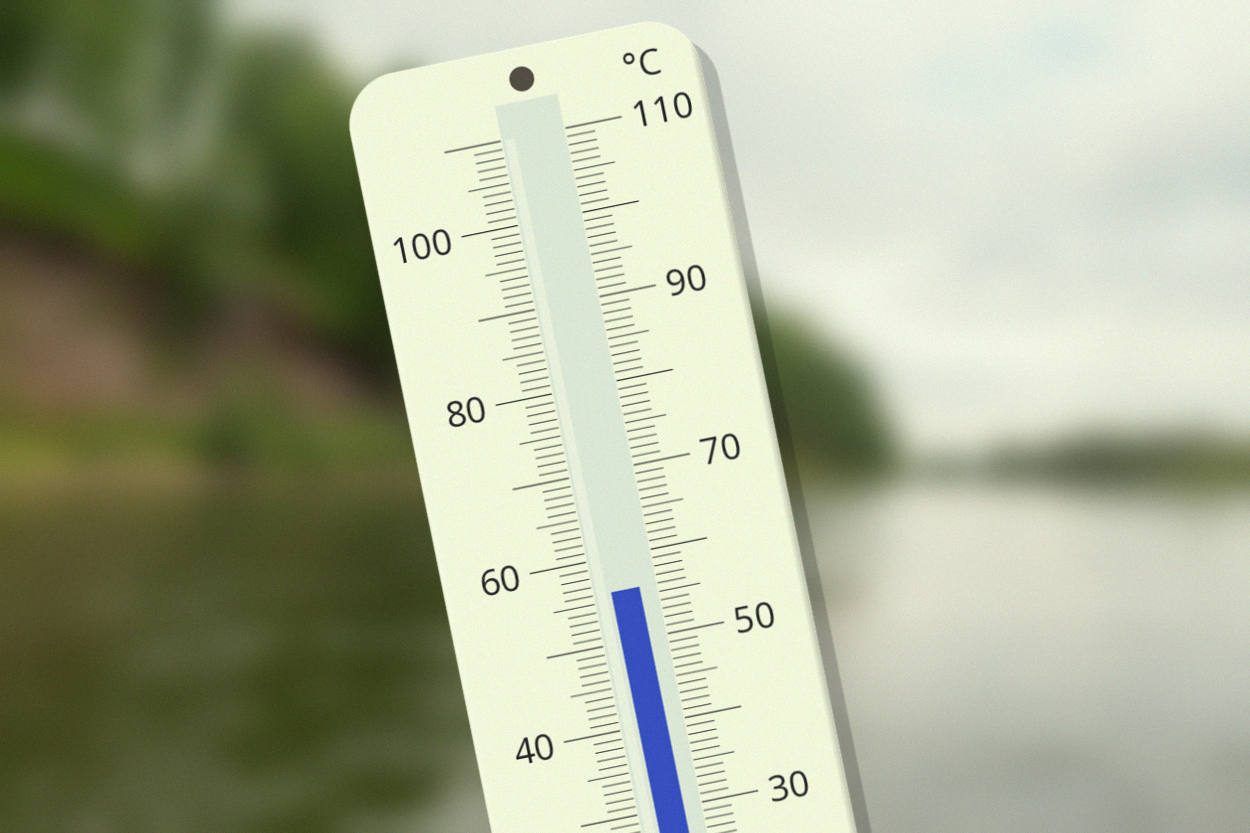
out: 56 °C
